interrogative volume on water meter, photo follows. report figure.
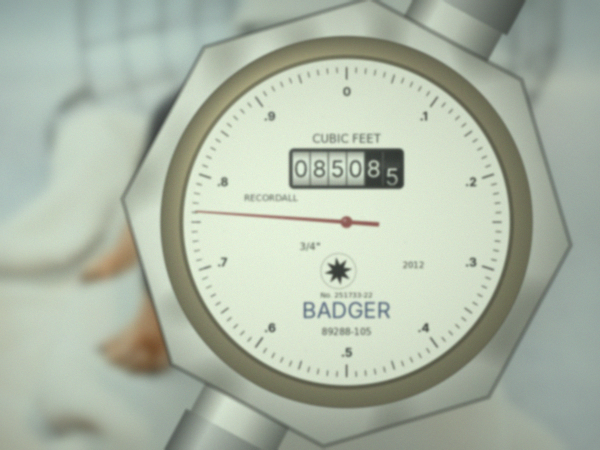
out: 85084.76 ft³
